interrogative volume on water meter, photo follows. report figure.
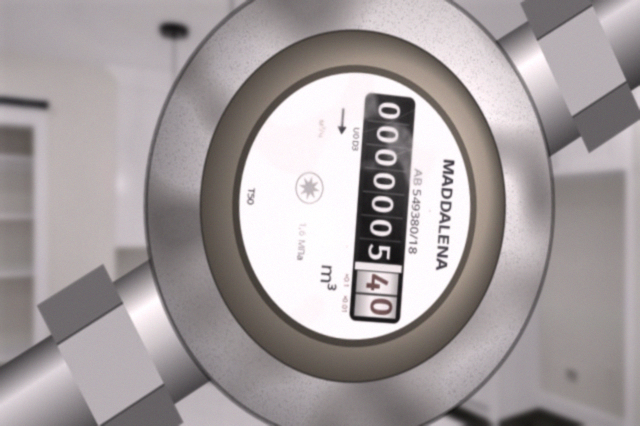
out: 5.40 m³
